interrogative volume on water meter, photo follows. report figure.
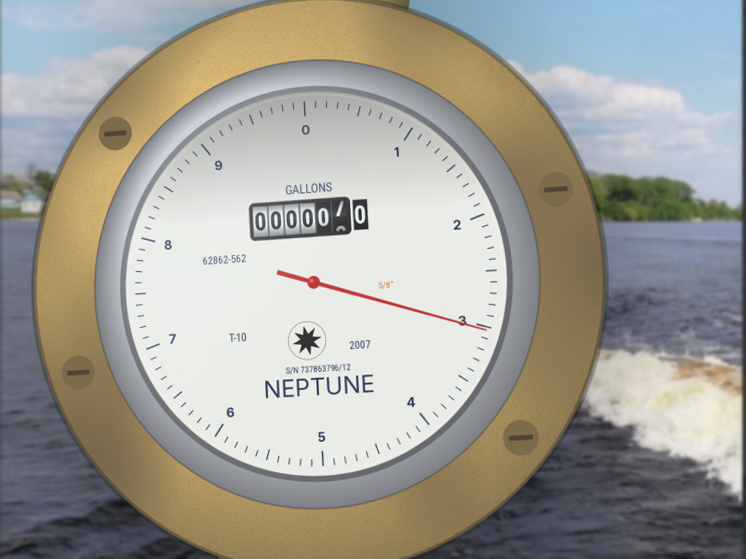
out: 73.0 gal
